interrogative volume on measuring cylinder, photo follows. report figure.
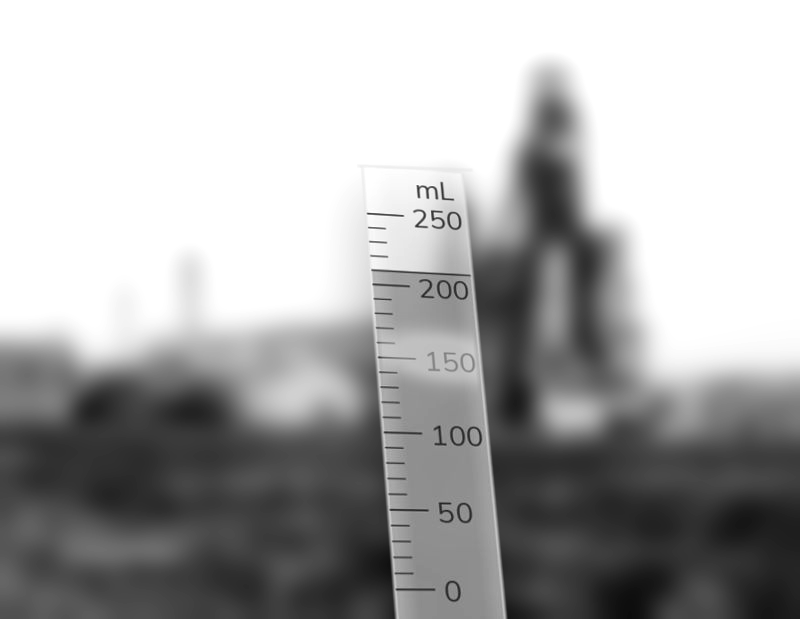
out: 210 mL
